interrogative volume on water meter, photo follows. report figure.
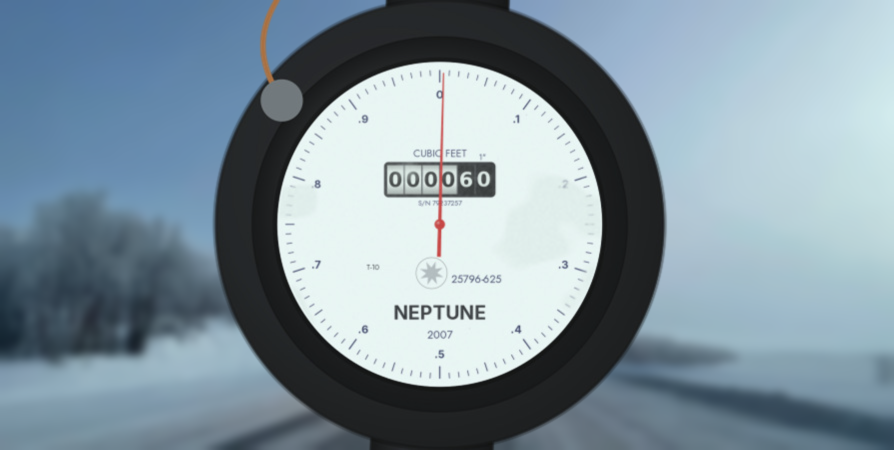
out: 60.00 ft³
